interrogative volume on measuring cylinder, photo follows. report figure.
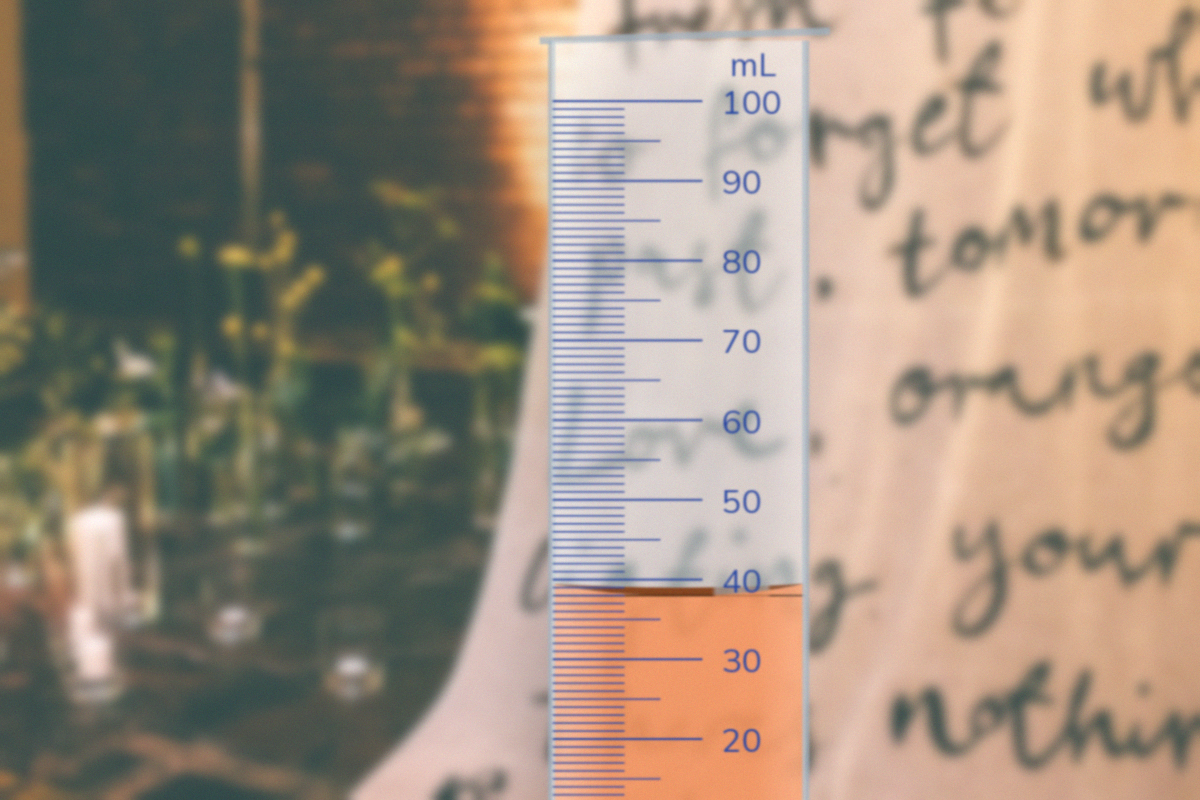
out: 38 mL
